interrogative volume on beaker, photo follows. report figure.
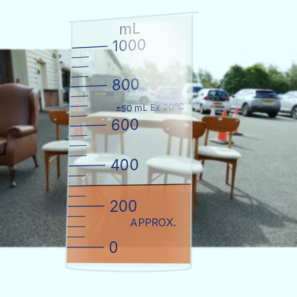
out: 300 mL
